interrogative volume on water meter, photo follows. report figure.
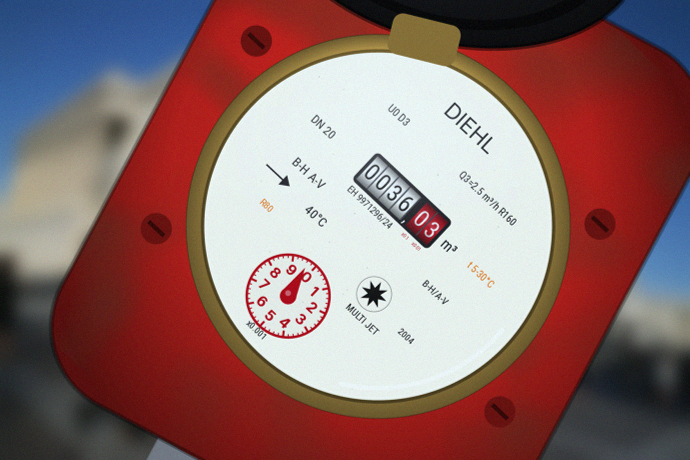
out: 36.029 m³
